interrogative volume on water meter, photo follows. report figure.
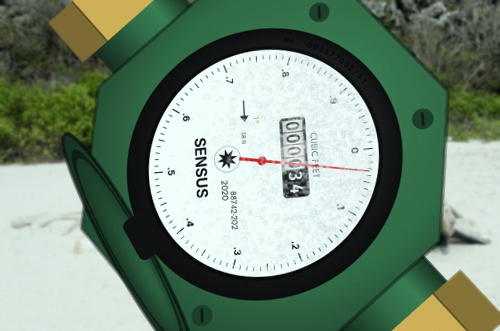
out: 34.03 ft³
